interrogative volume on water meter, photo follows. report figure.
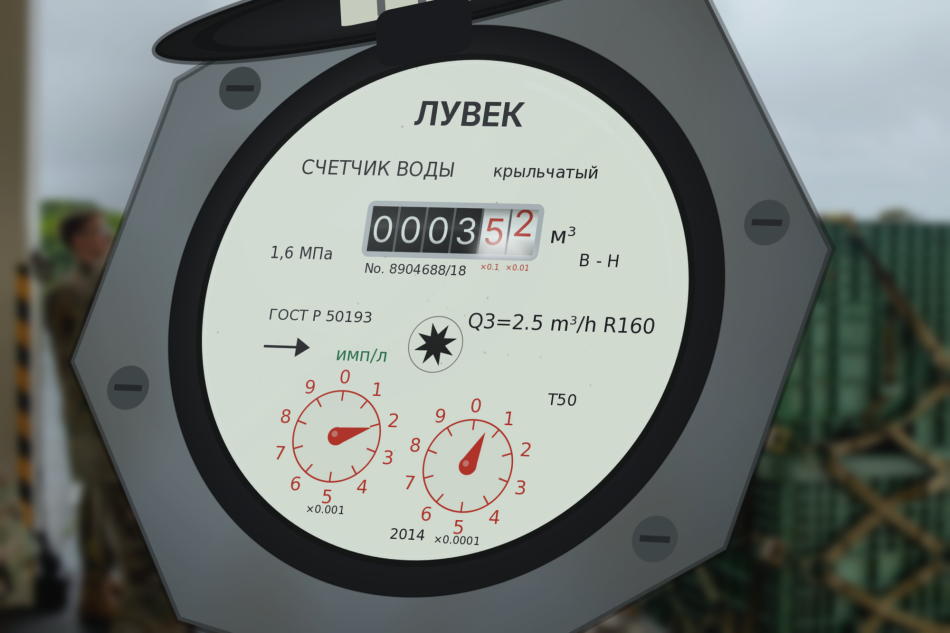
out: 3.5220 m³
